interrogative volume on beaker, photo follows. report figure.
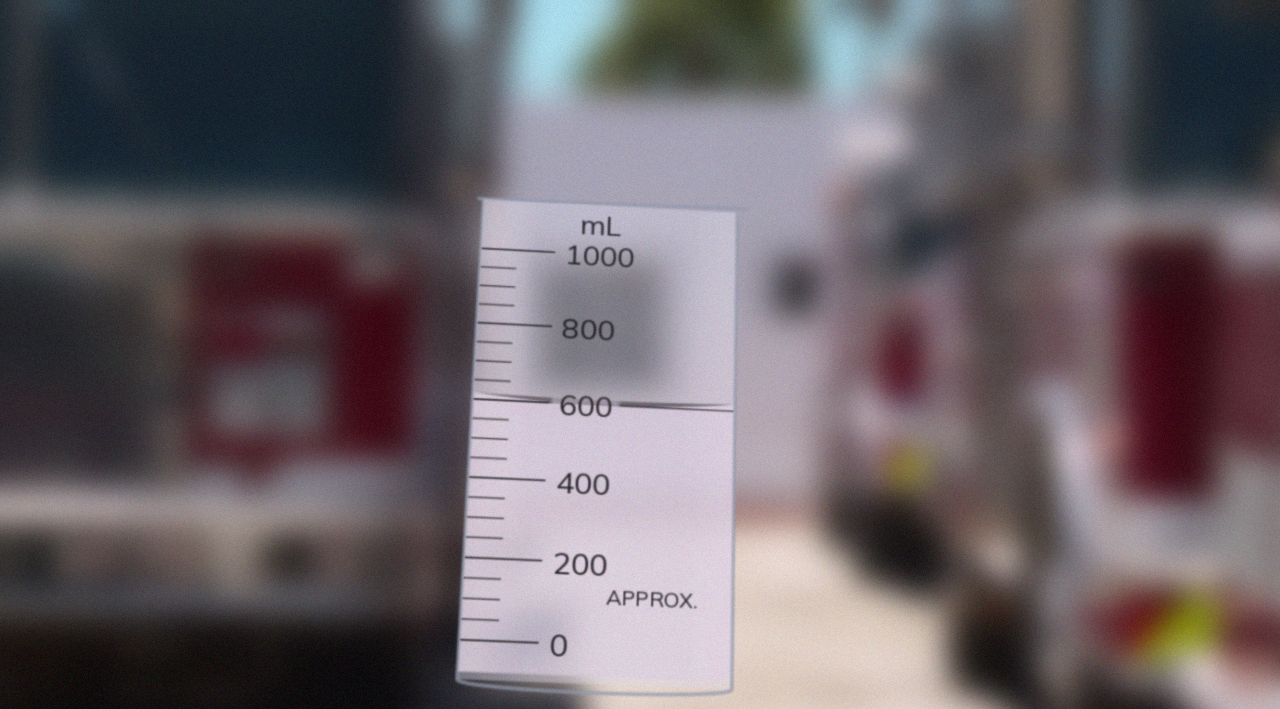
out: 600 mL
